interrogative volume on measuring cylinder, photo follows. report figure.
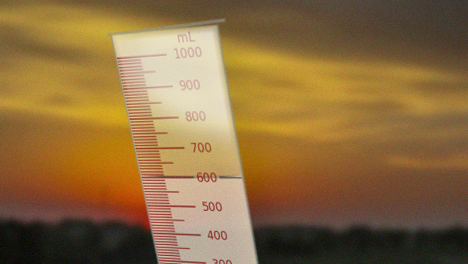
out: 600 mL
